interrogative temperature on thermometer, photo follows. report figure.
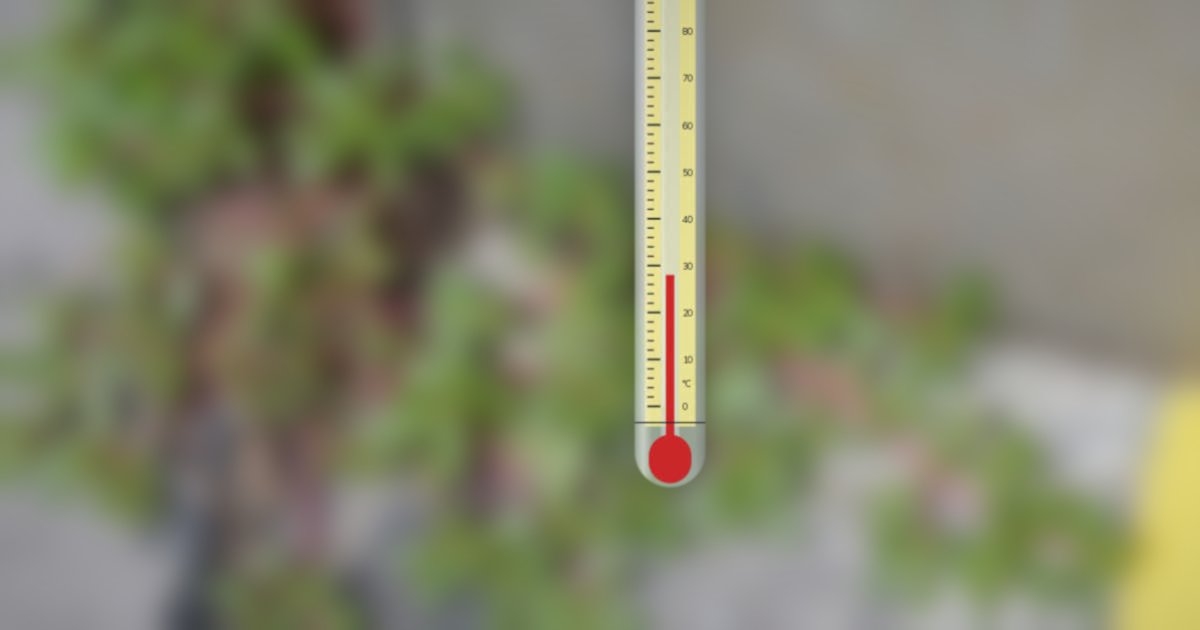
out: 28 °C
